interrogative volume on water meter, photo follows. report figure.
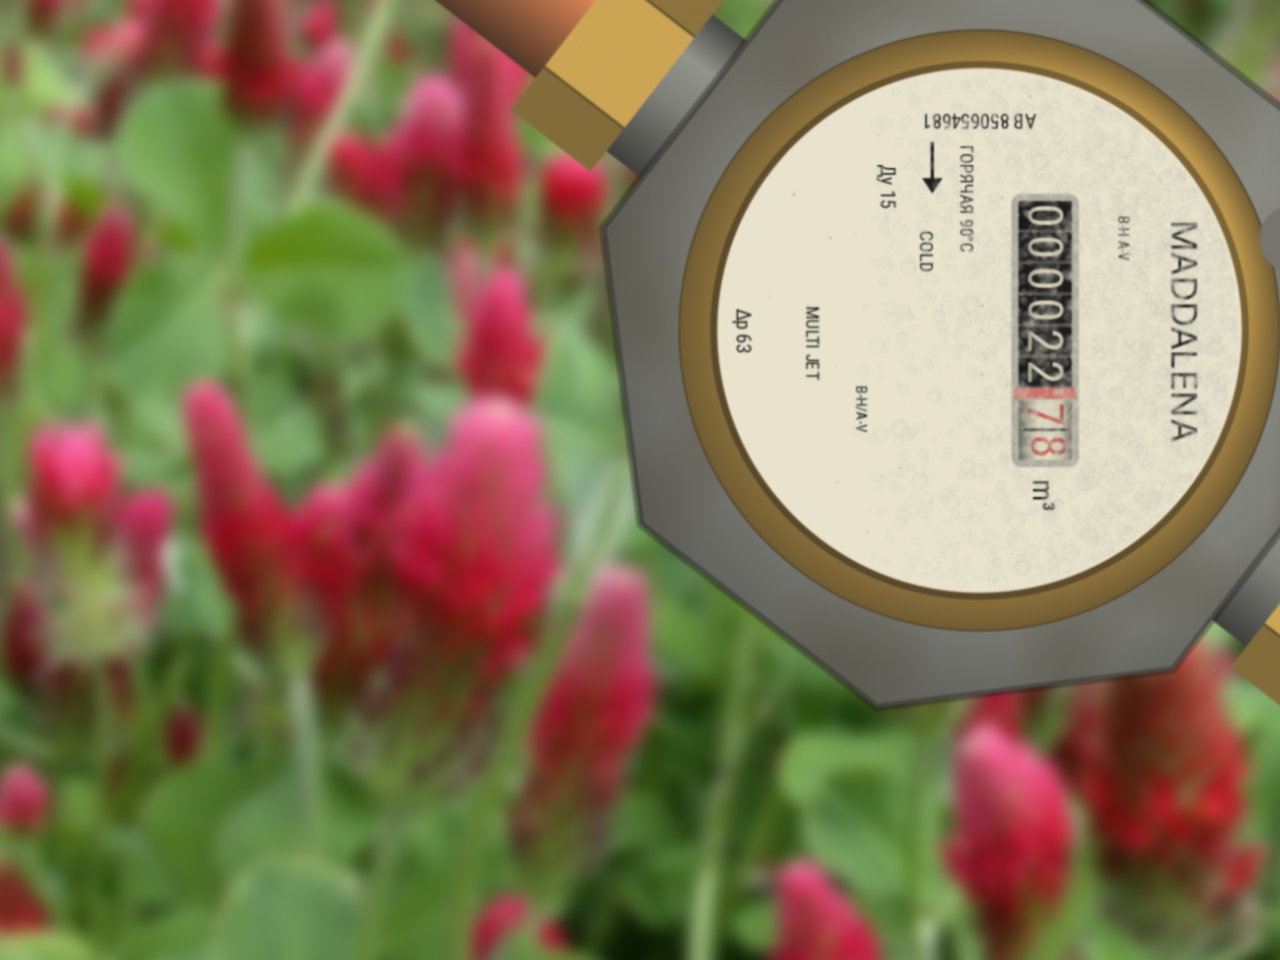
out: 22.78 m³
